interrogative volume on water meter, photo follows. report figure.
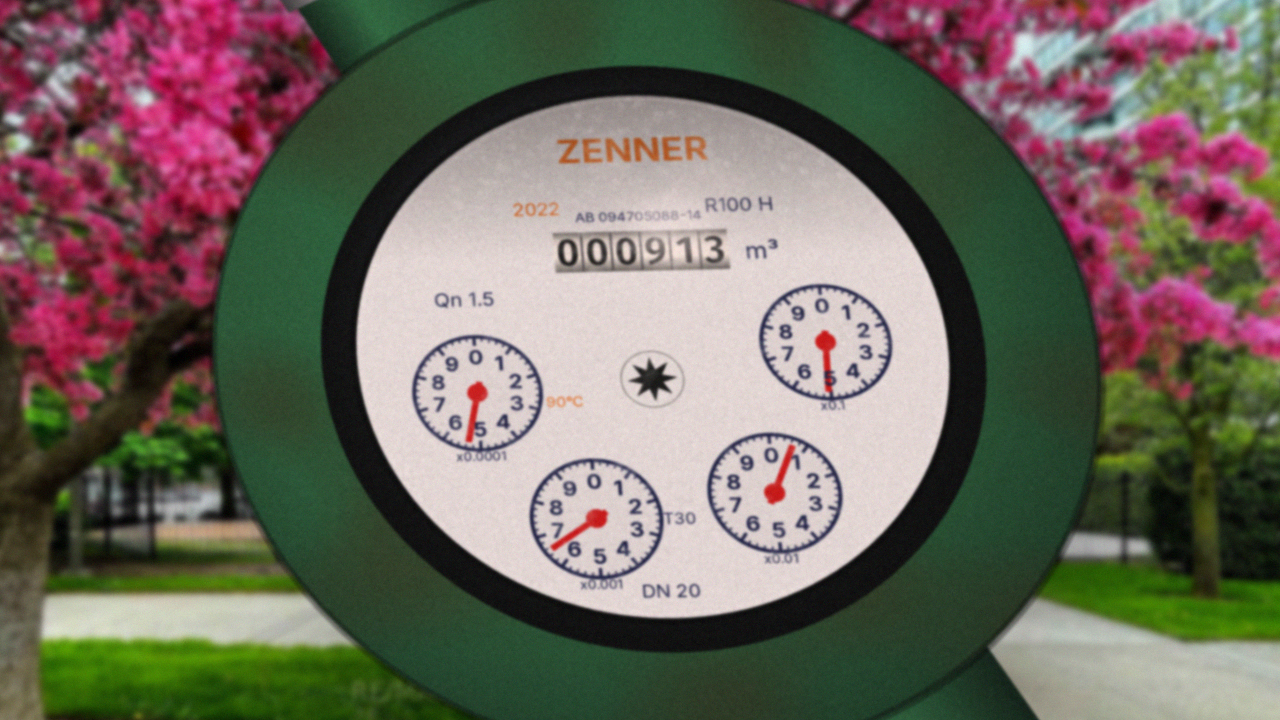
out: 913.5065 m³
